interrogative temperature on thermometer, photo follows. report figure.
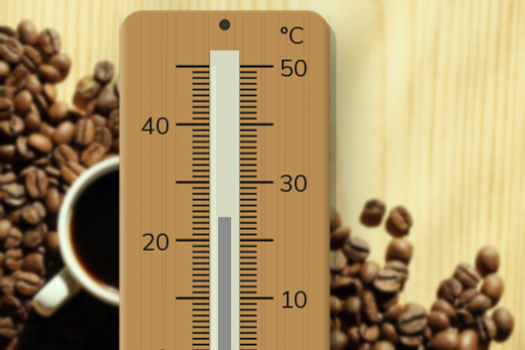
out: 24 °C
